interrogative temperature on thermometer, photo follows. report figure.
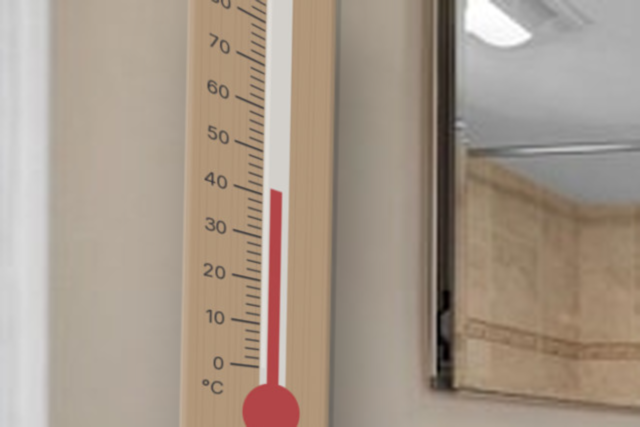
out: 42 °C
